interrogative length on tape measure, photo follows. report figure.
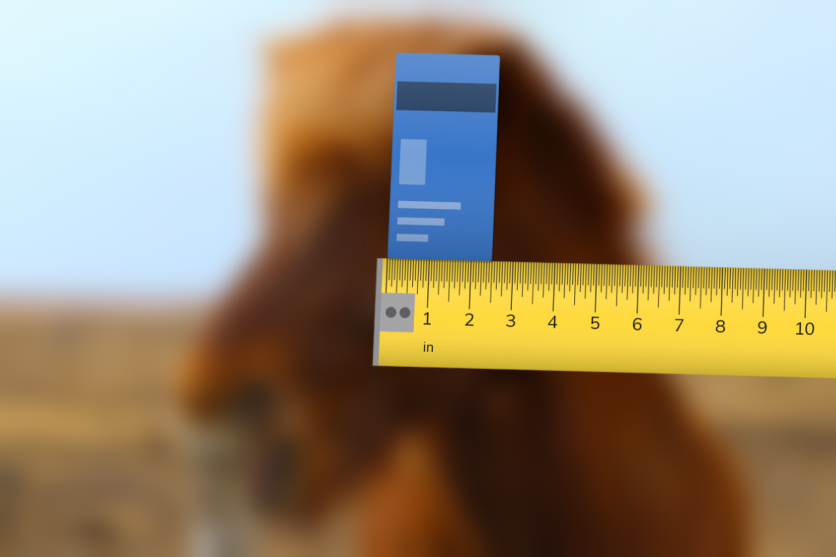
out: 2.5 in
